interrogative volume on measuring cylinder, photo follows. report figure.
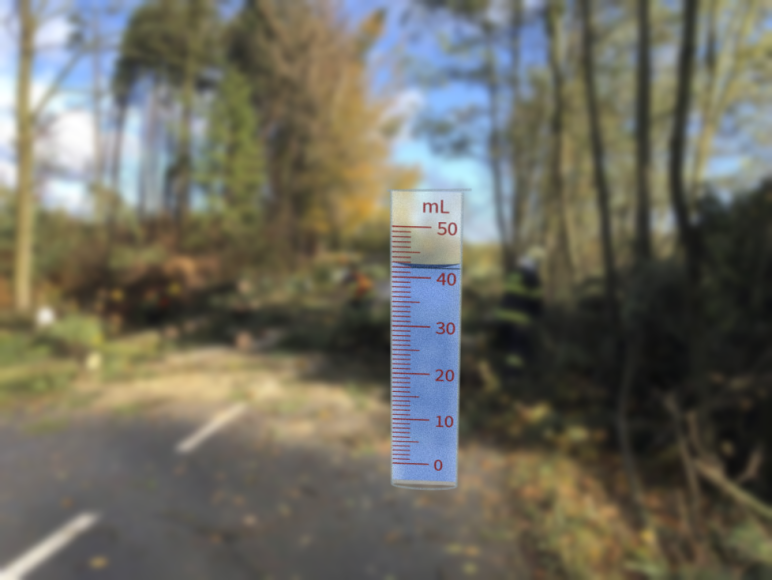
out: 42 mL
